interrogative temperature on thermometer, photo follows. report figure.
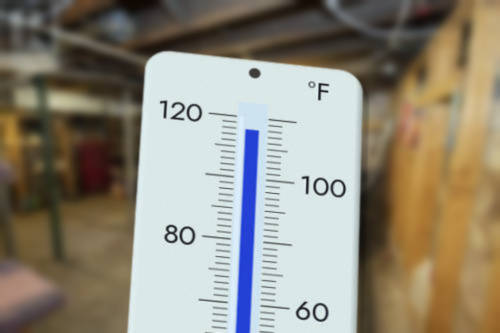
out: 116 °F
